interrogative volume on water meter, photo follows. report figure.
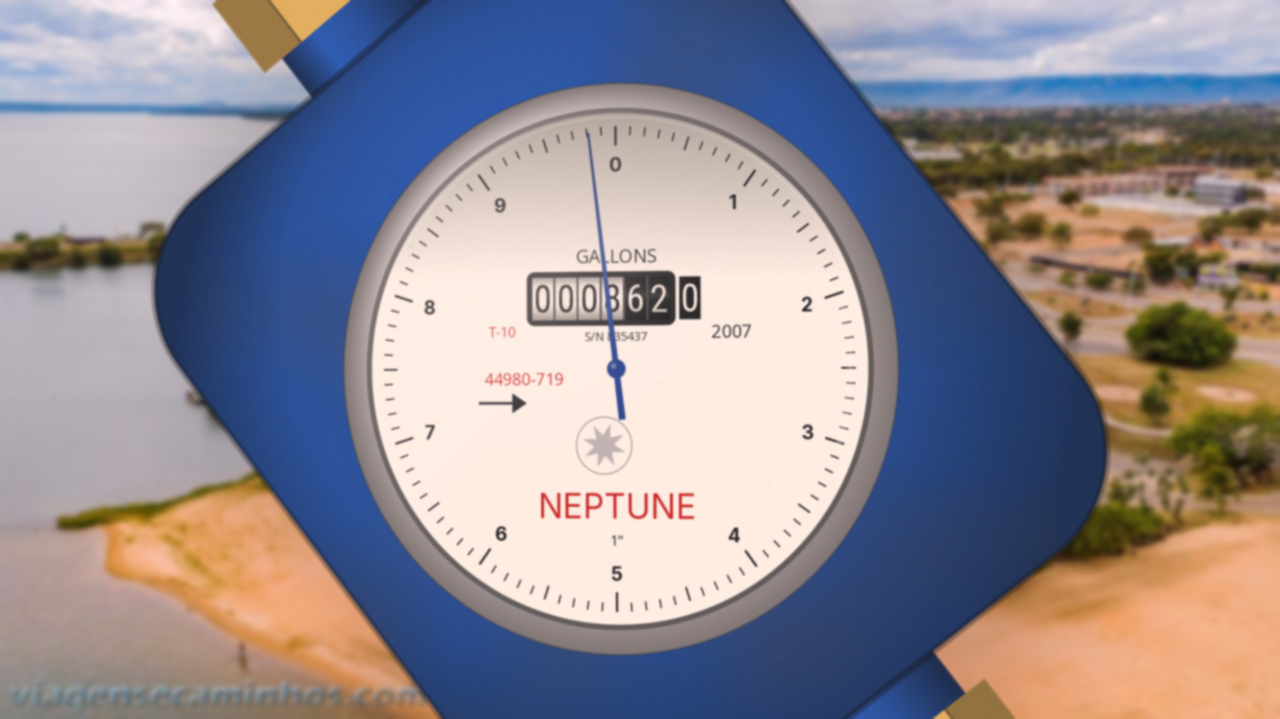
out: 8619.8 gal
